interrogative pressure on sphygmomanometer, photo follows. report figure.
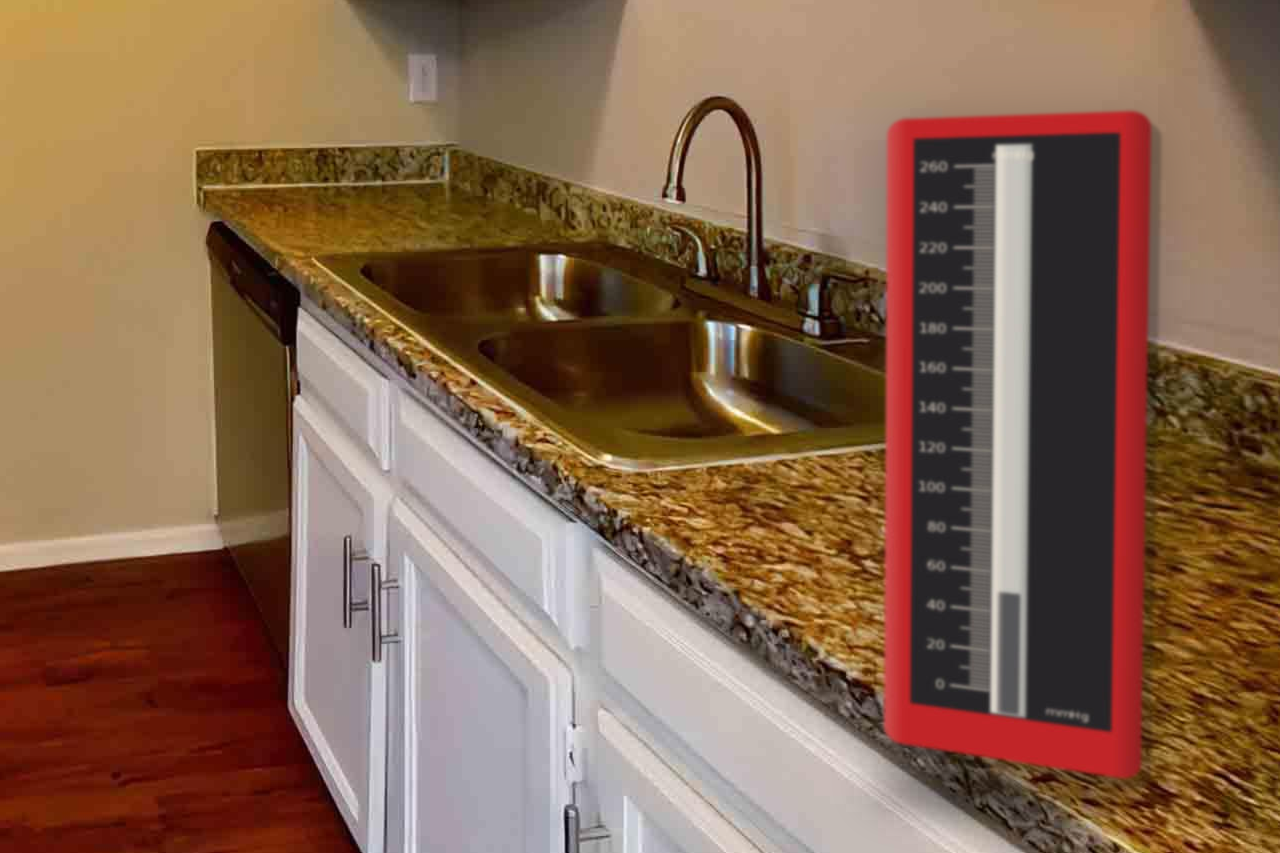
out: 50 mmHg
